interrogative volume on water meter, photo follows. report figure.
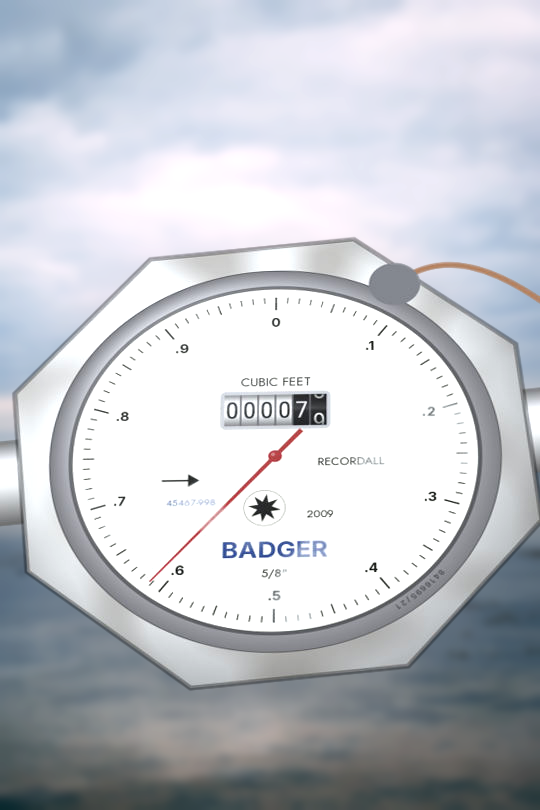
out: 78.61 ft³
